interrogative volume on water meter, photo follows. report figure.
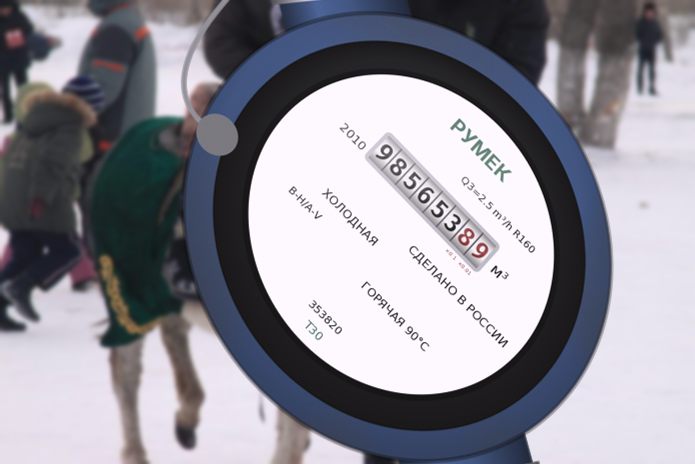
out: 985653.89 m³
